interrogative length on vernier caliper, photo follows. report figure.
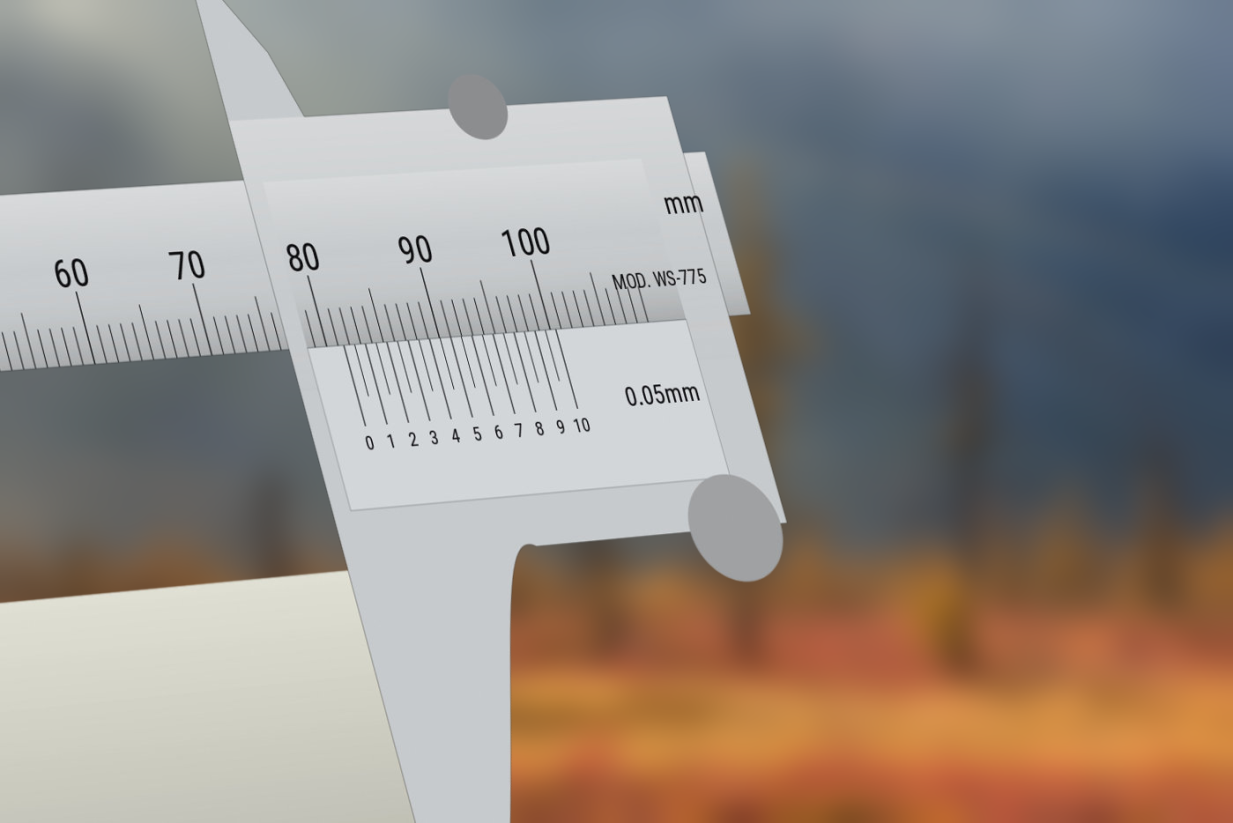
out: 81.5 mm
